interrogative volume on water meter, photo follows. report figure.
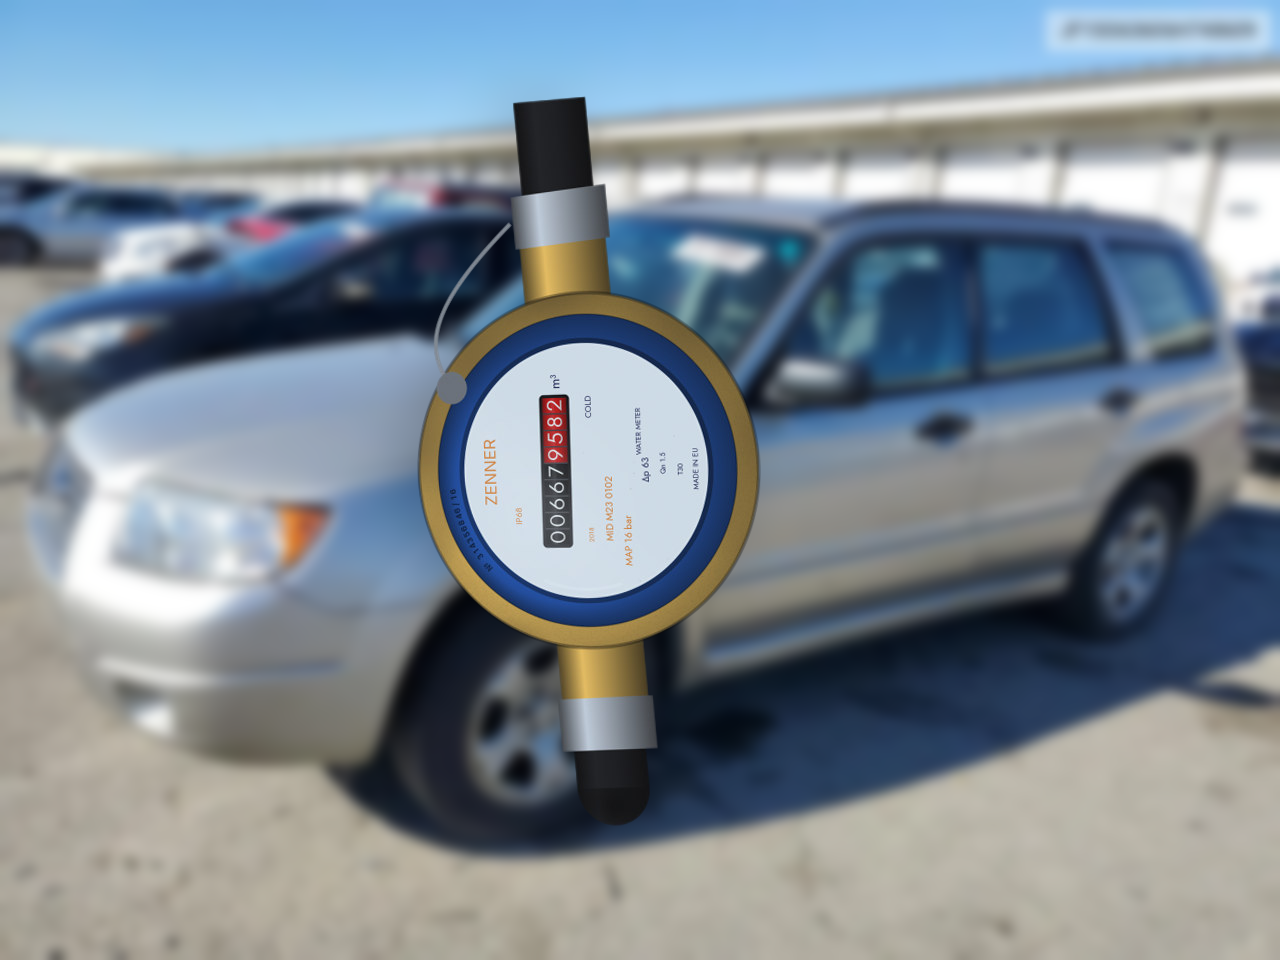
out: 667.9582 m³
